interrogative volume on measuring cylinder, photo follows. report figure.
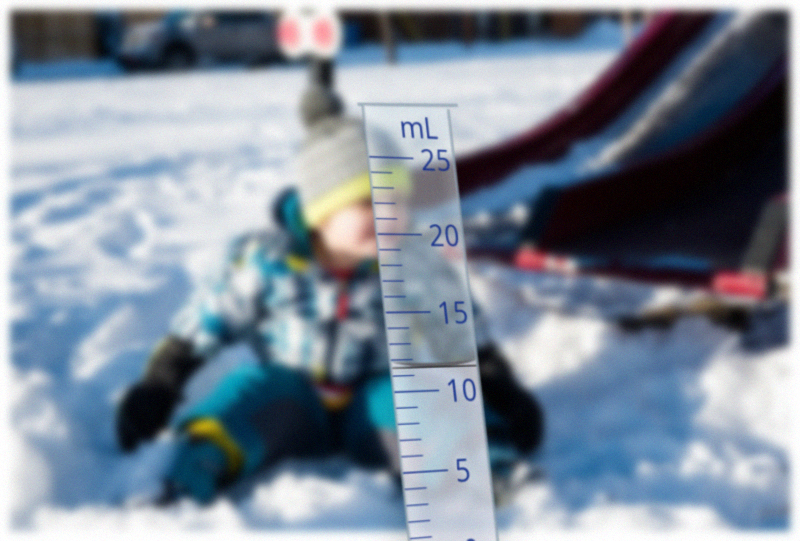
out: 11.5 mL
